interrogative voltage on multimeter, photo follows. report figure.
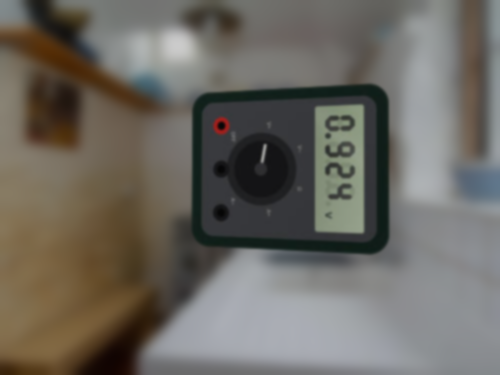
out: 0.924 V
